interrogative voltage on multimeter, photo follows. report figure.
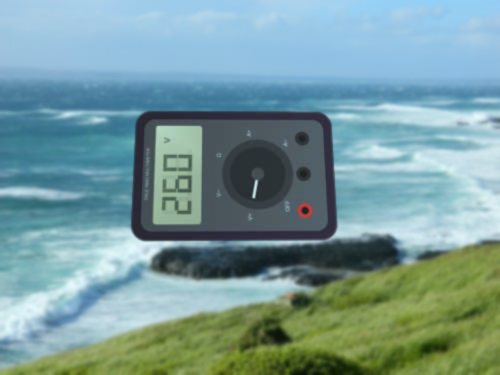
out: 260 V
